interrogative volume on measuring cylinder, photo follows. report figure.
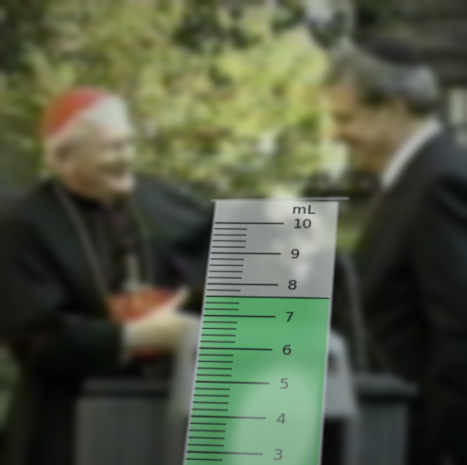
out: 7.6 mL
